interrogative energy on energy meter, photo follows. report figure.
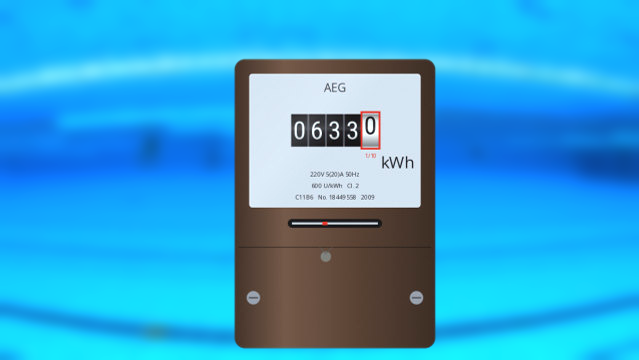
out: 633.0 kWh
